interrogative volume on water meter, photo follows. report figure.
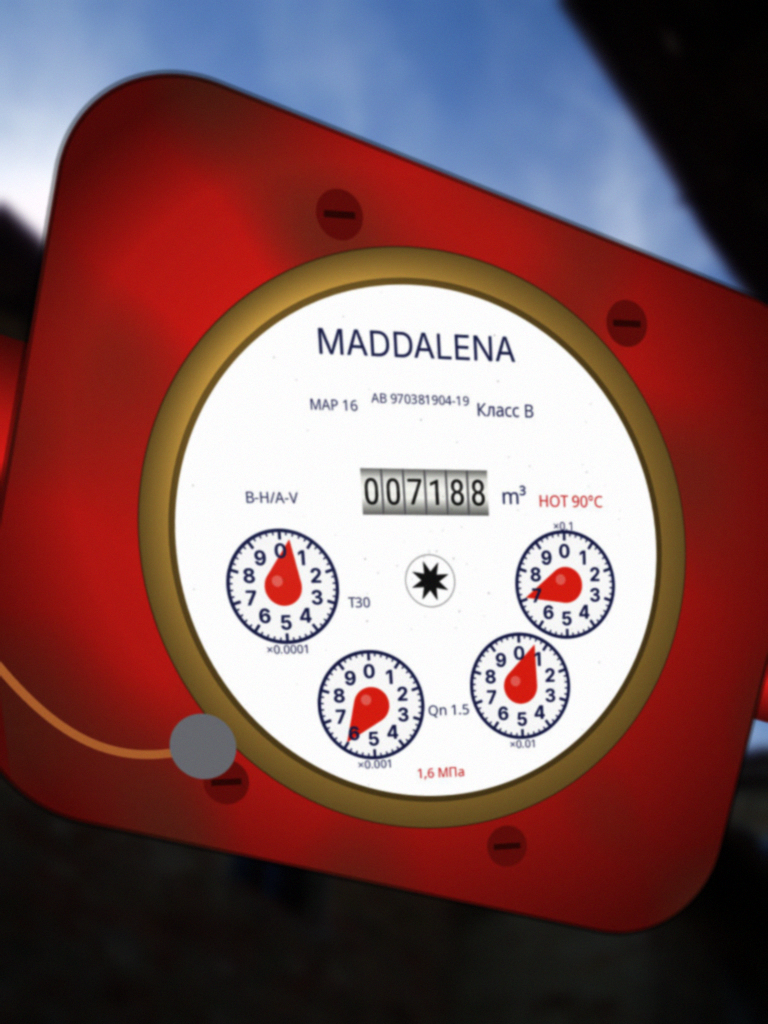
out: 7188.7060 m³
